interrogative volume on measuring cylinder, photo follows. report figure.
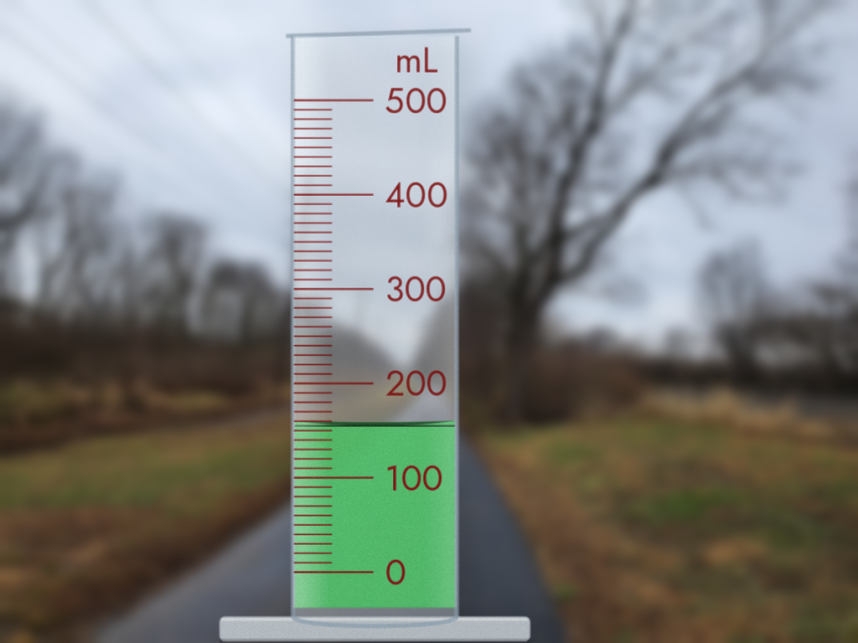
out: 155 mL
